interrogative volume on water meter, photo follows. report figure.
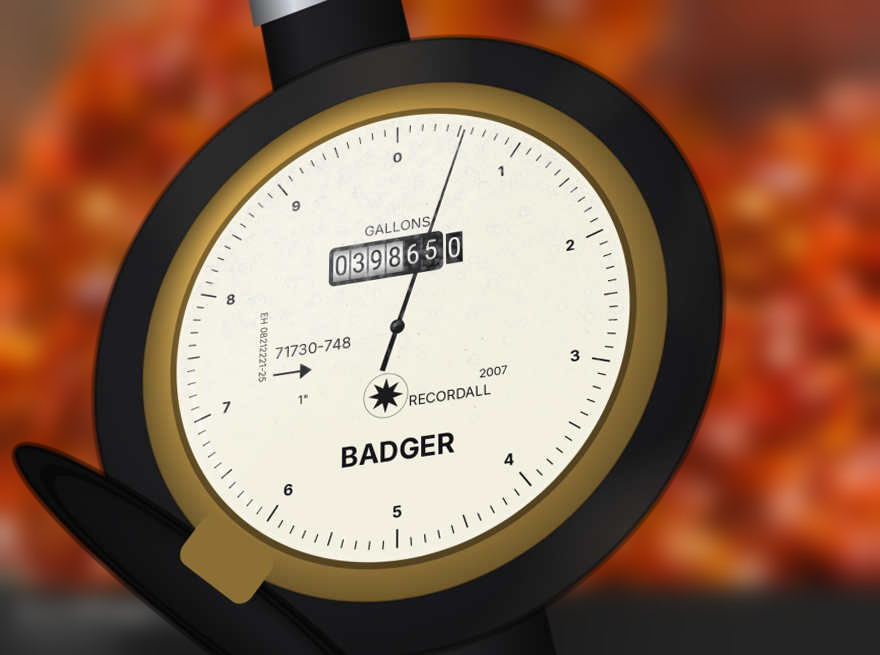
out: 398650.5 gal
